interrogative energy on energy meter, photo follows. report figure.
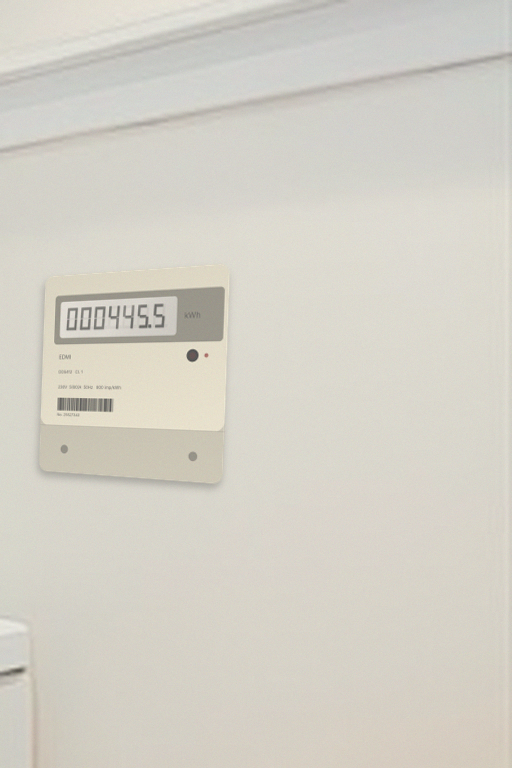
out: 445.5 kWh
